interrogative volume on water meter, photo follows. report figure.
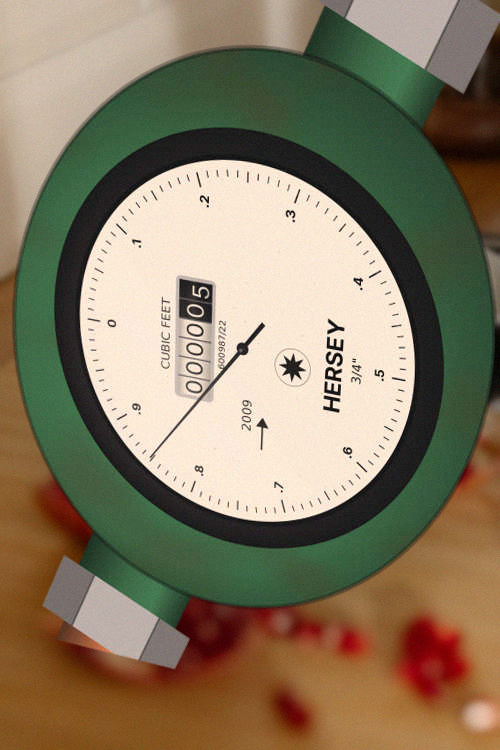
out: 4.85 ft³
